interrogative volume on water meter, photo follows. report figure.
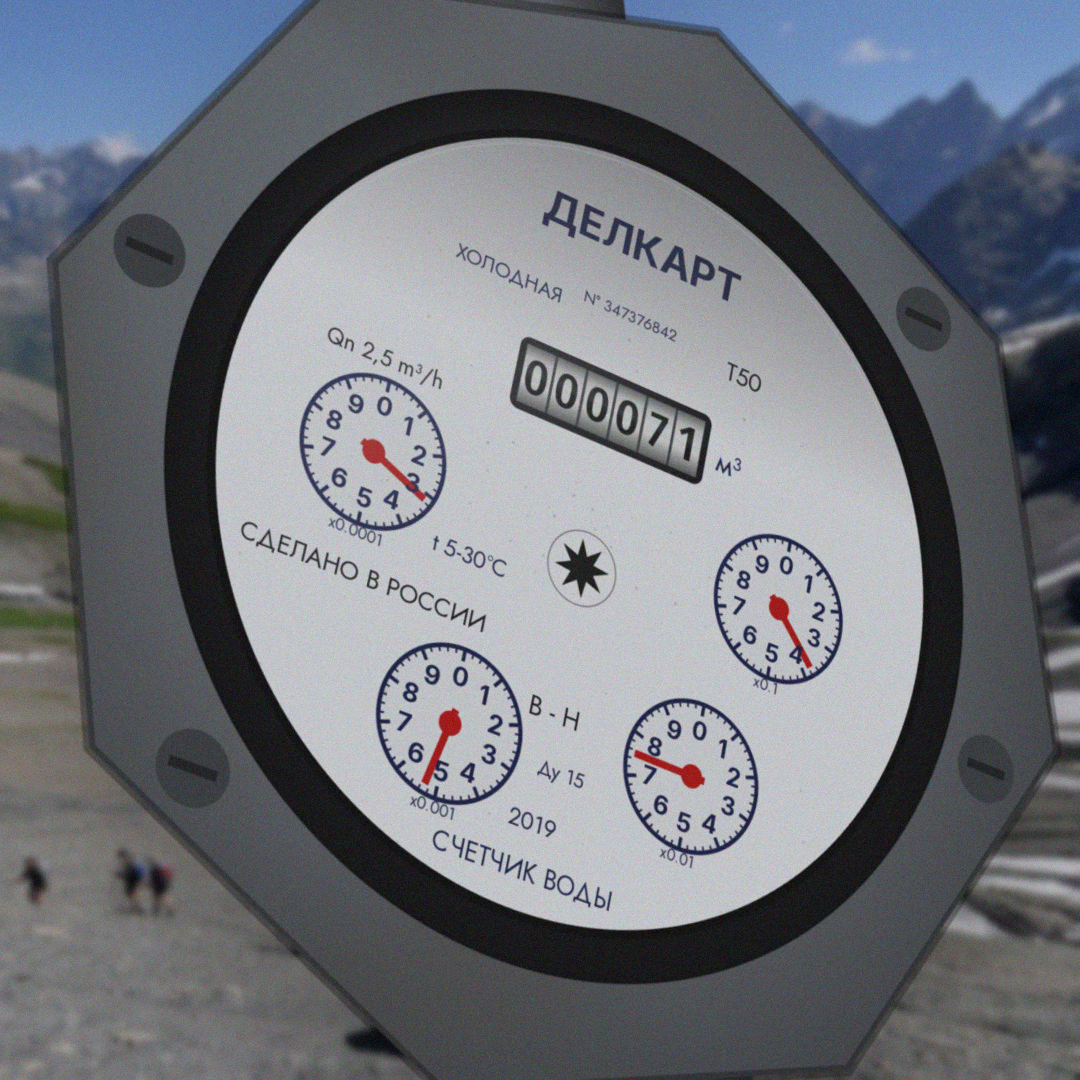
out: 71.3753 m³
